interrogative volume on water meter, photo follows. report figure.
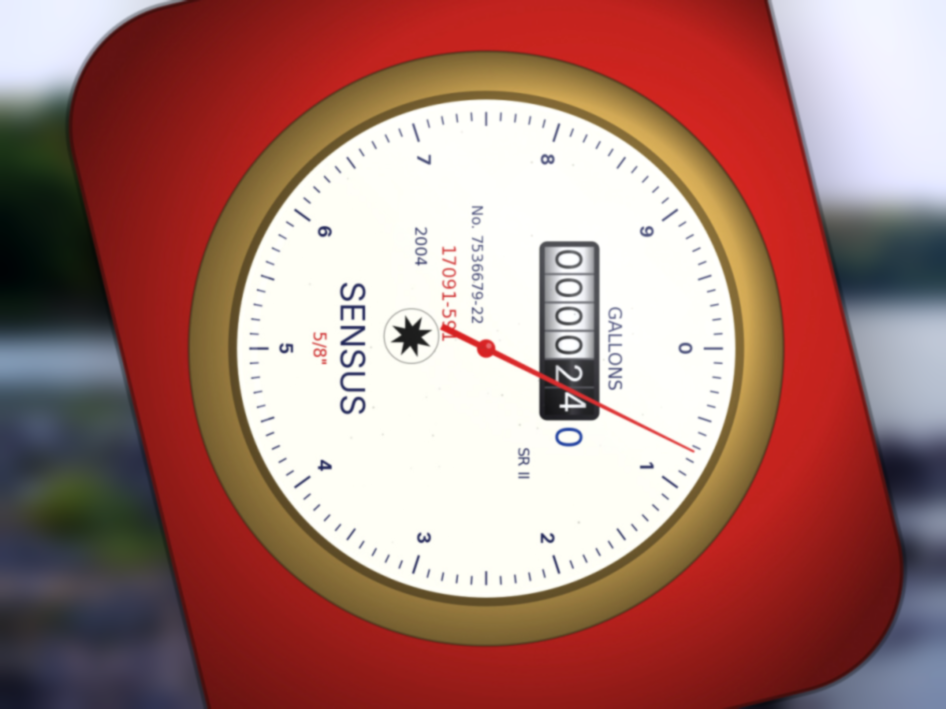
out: 240.7 gal
